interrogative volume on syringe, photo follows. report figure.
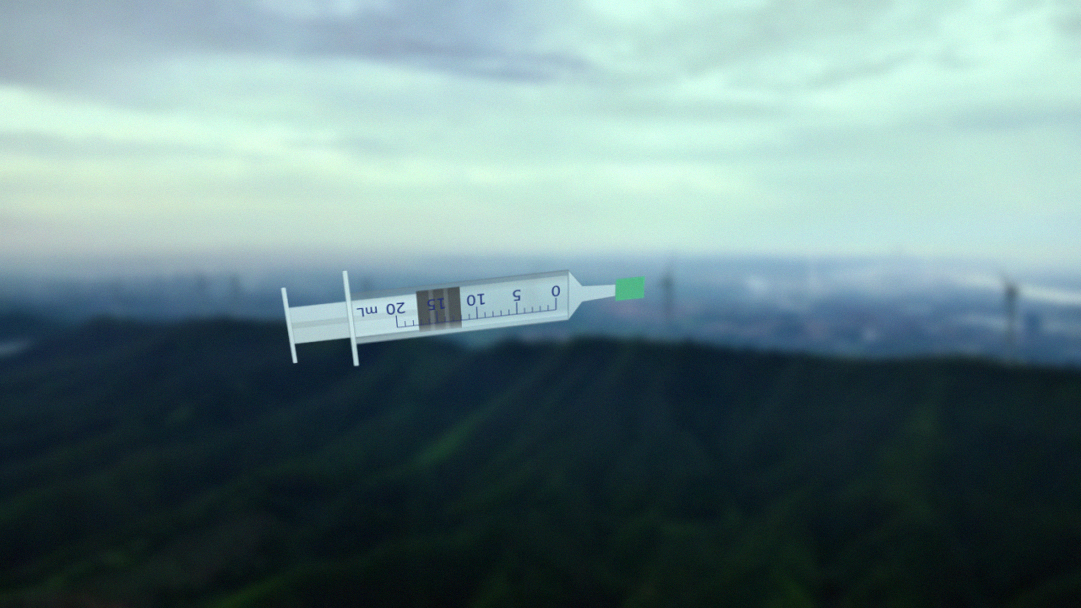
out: 12 mL
